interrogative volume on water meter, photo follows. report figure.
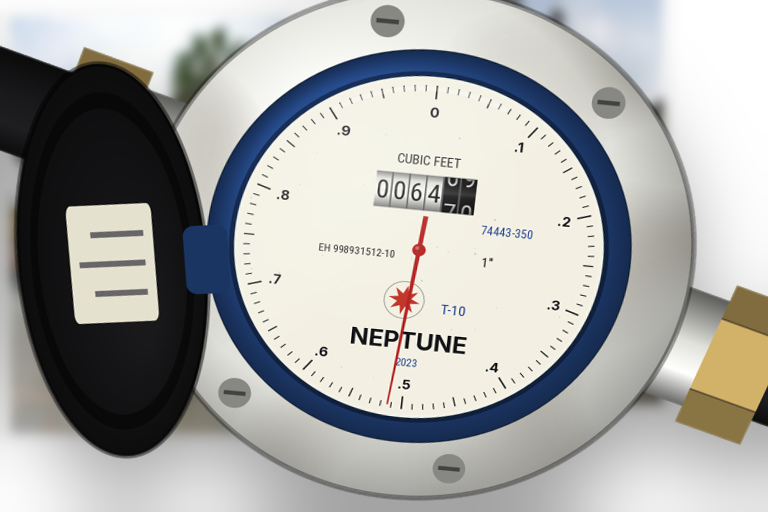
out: 6469.51 ft³
